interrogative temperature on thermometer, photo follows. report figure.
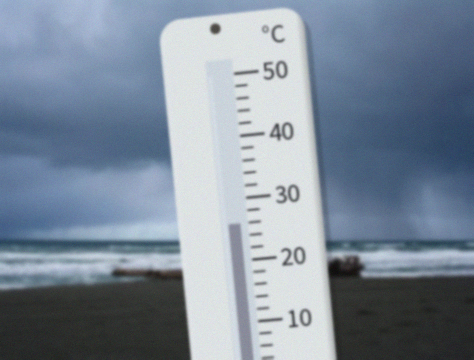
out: 26 °C
